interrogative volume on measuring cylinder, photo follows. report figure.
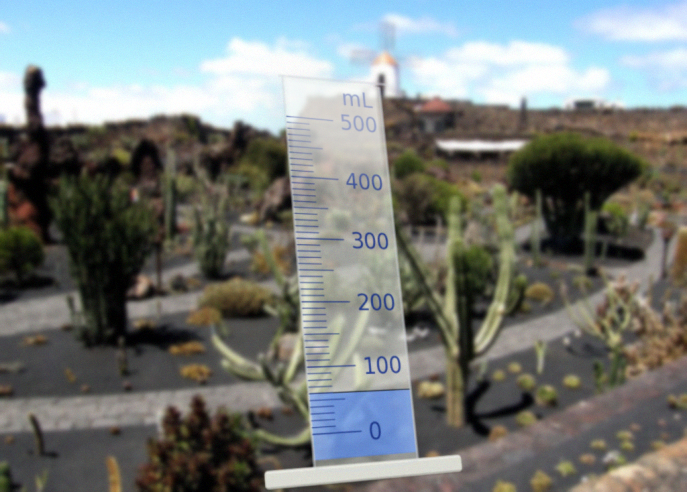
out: 60 mL
